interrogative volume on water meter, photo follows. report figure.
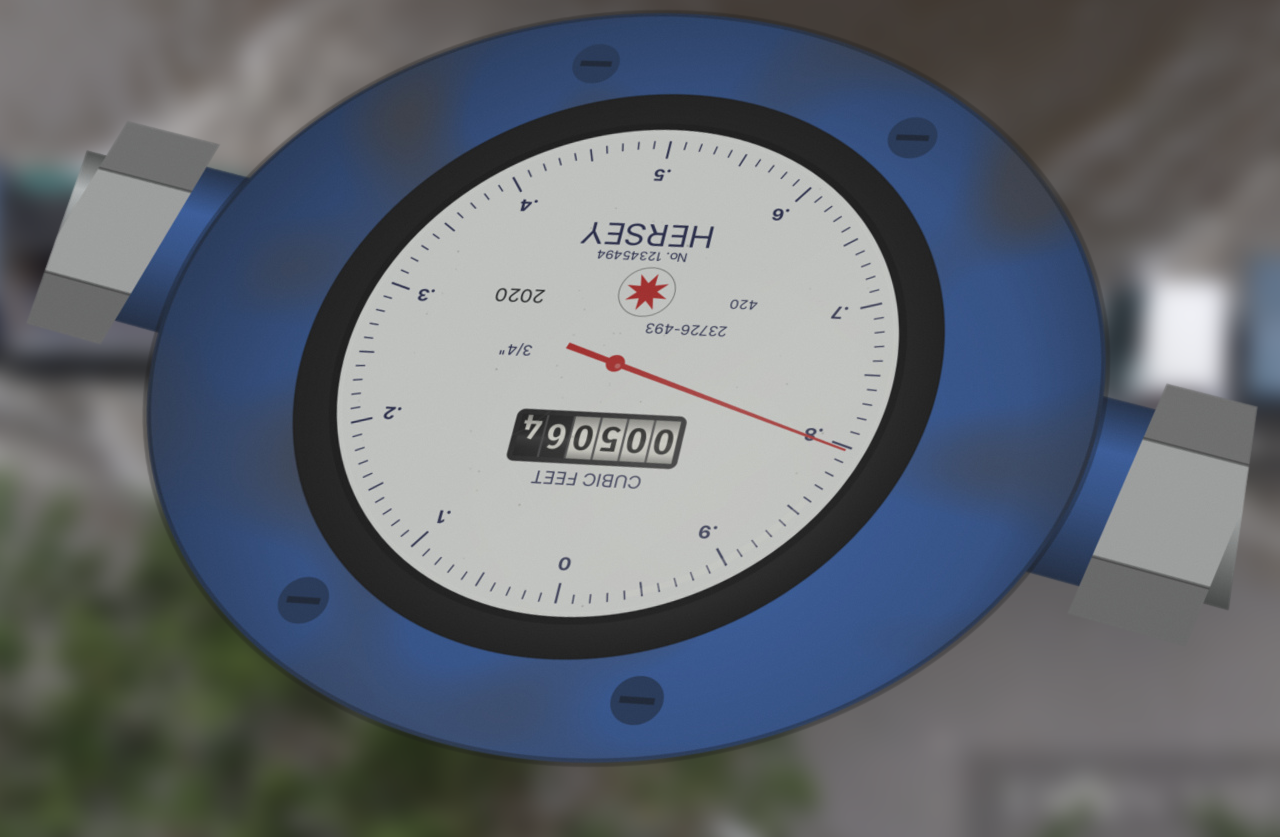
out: 5063.80 ft³
